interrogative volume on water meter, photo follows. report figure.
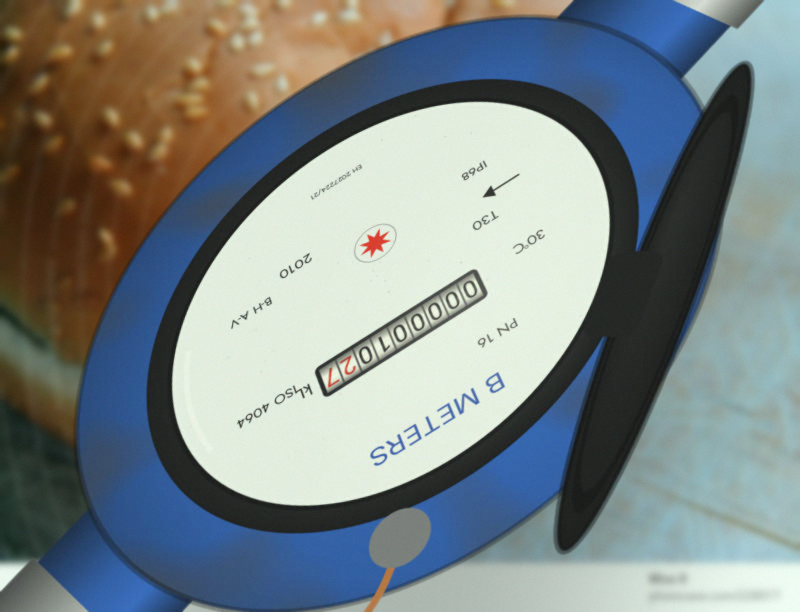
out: 10.27 kL
